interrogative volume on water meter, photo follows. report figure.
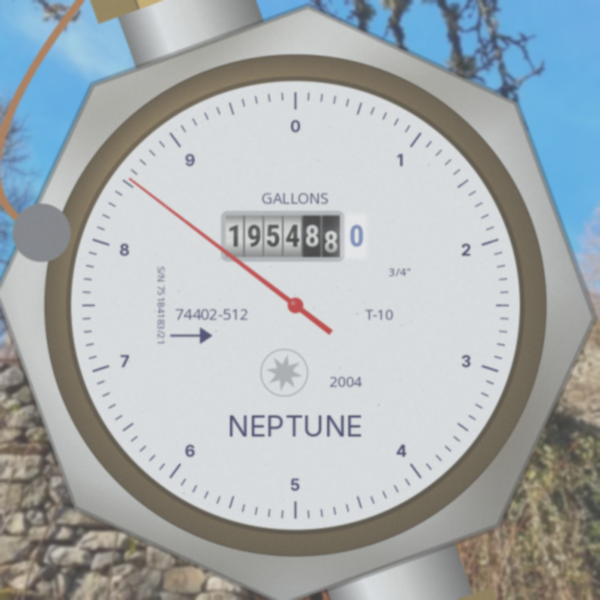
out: 1954878.5 gal
